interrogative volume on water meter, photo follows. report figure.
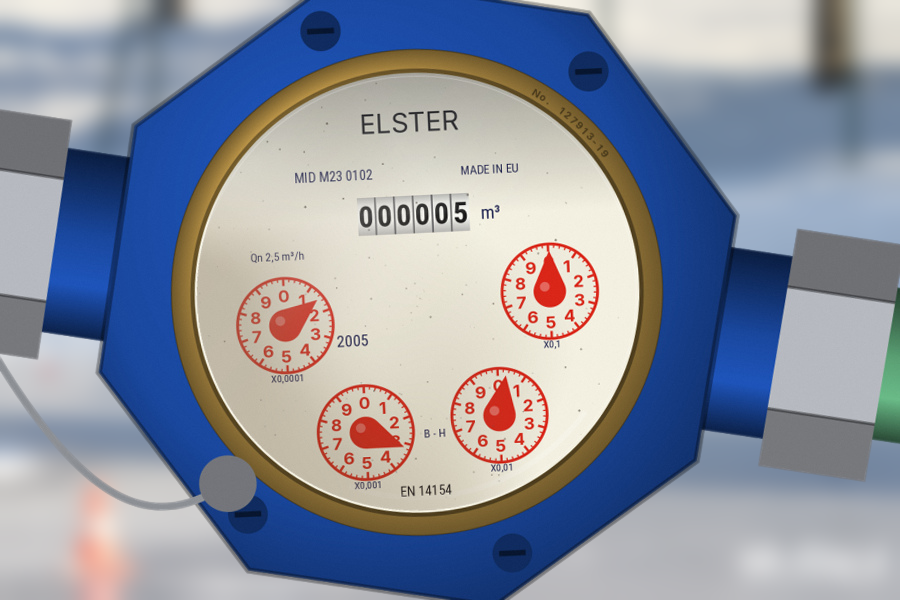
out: 5.0031 m³
